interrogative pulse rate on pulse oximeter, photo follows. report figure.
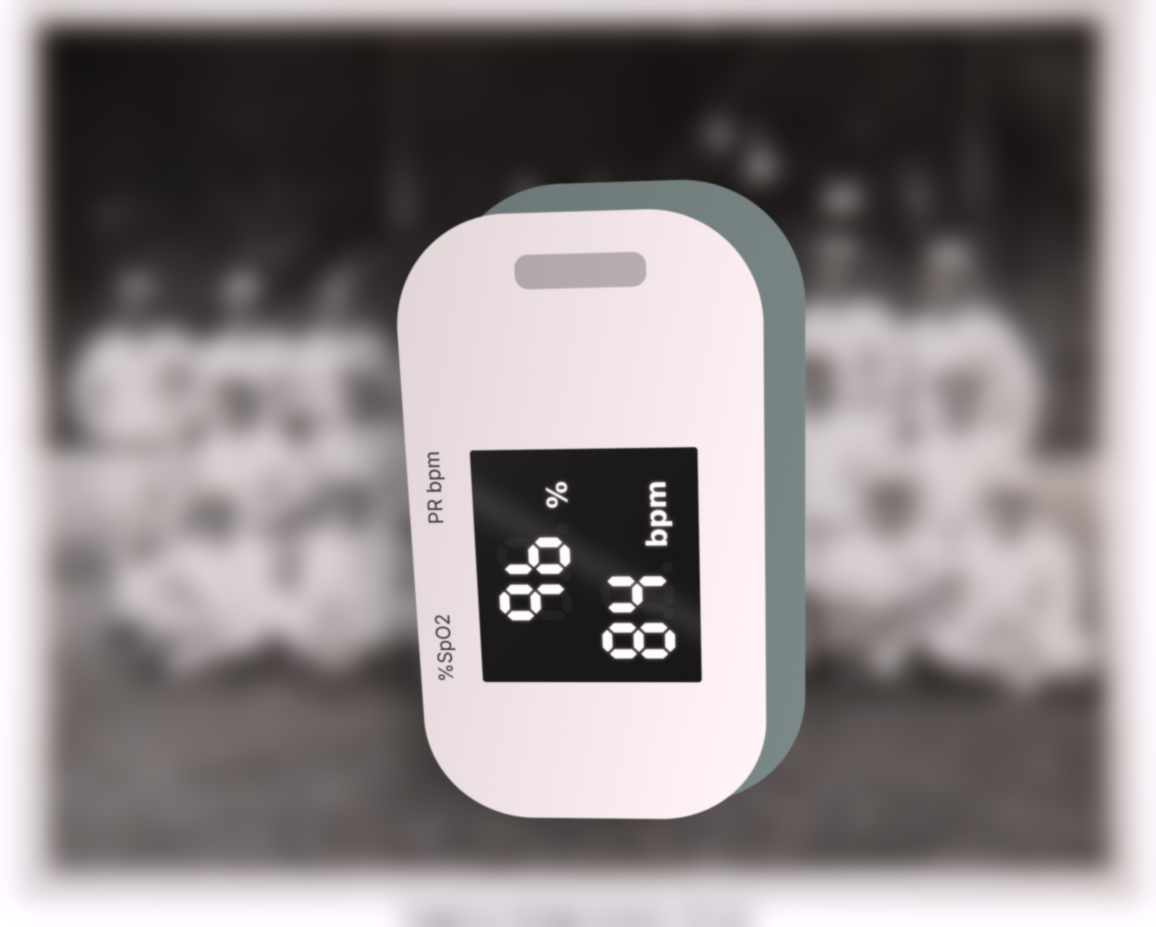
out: 84 bpm
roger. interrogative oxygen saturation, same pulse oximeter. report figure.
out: 96 %
